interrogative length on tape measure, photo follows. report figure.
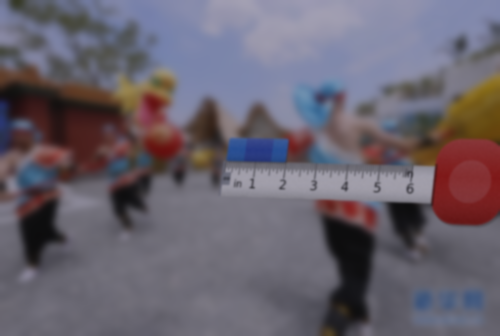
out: 2 in
